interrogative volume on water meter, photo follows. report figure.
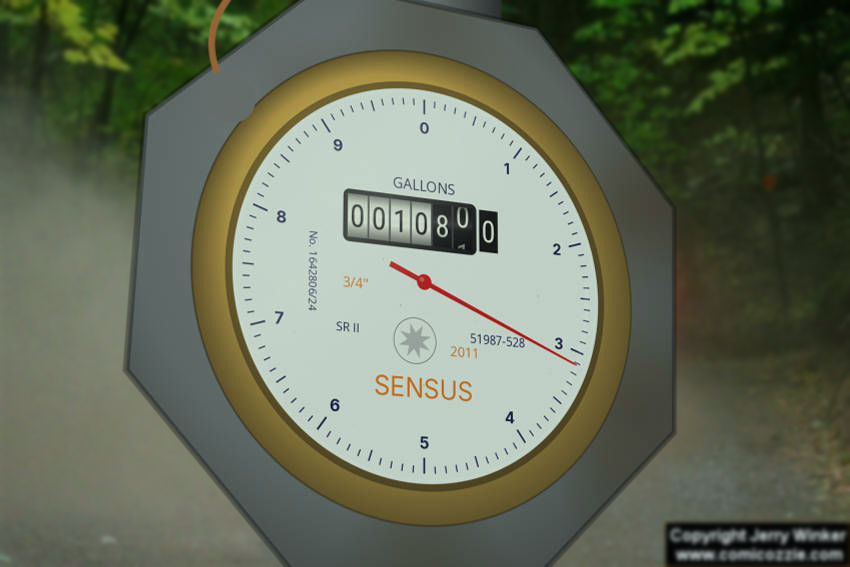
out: 10803.1 gal
